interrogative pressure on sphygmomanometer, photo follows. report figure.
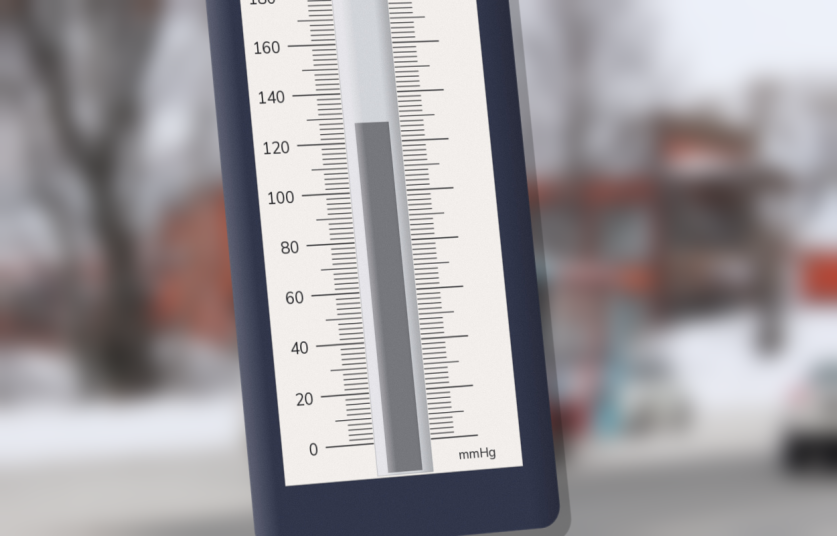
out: 128 mmHg
